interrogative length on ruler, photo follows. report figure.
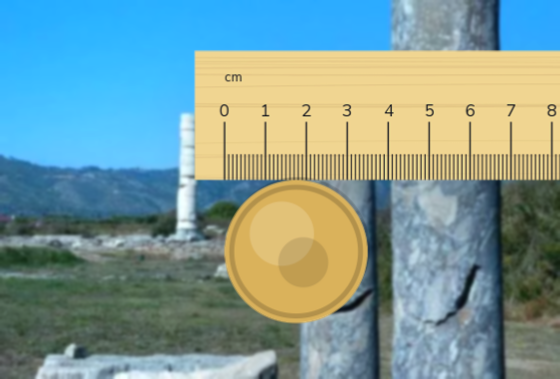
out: 3.5 cm
